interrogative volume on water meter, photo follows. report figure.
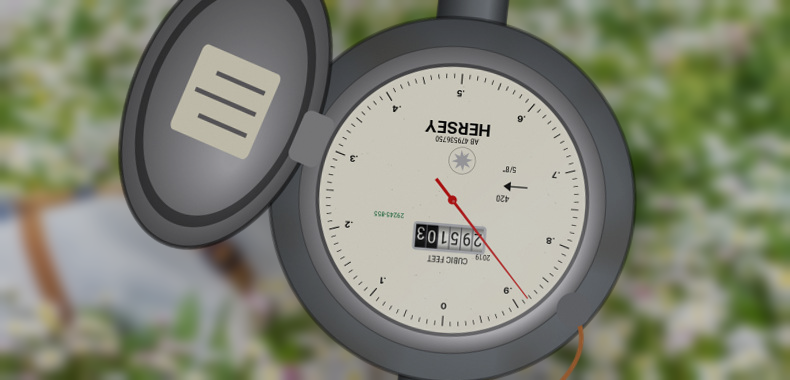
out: 295102.88 ft³
